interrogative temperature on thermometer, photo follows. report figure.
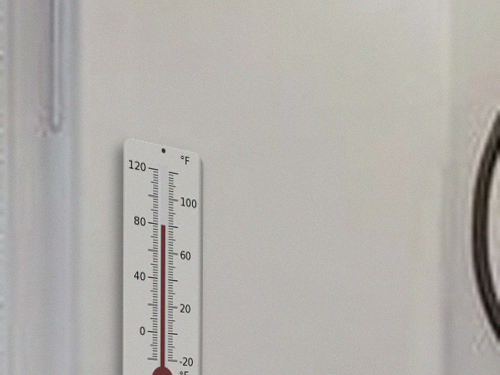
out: 80 °F
